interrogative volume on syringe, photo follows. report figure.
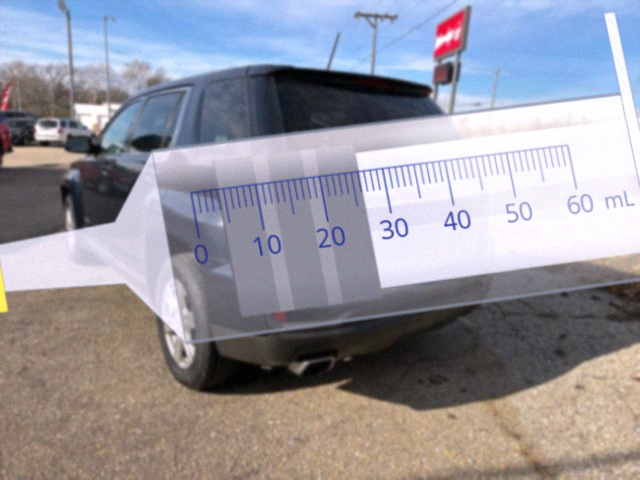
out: 4 mL
